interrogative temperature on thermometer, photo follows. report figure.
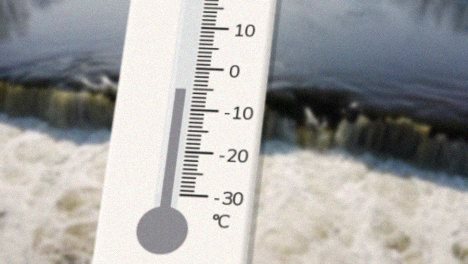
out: -5 °C
